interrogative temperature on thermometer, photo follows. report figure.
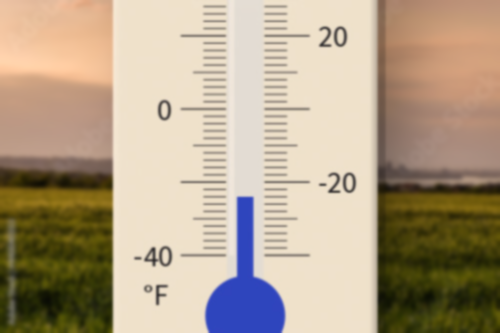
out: -24 °F
